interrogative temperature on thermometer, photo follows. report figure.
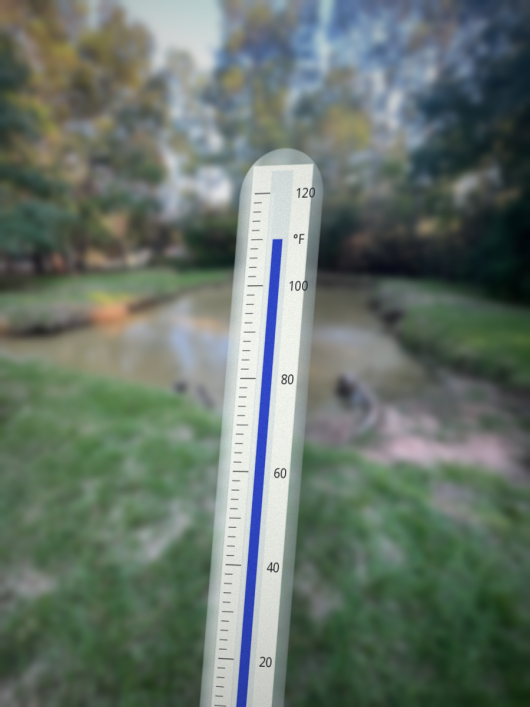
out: 110 °F
